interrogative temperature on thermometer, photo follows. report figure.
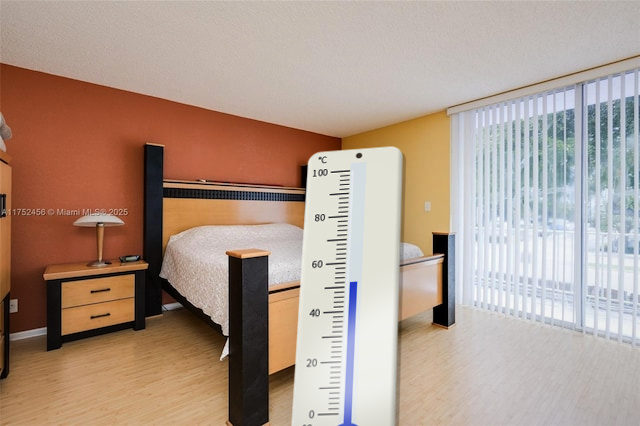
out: 52 °C
